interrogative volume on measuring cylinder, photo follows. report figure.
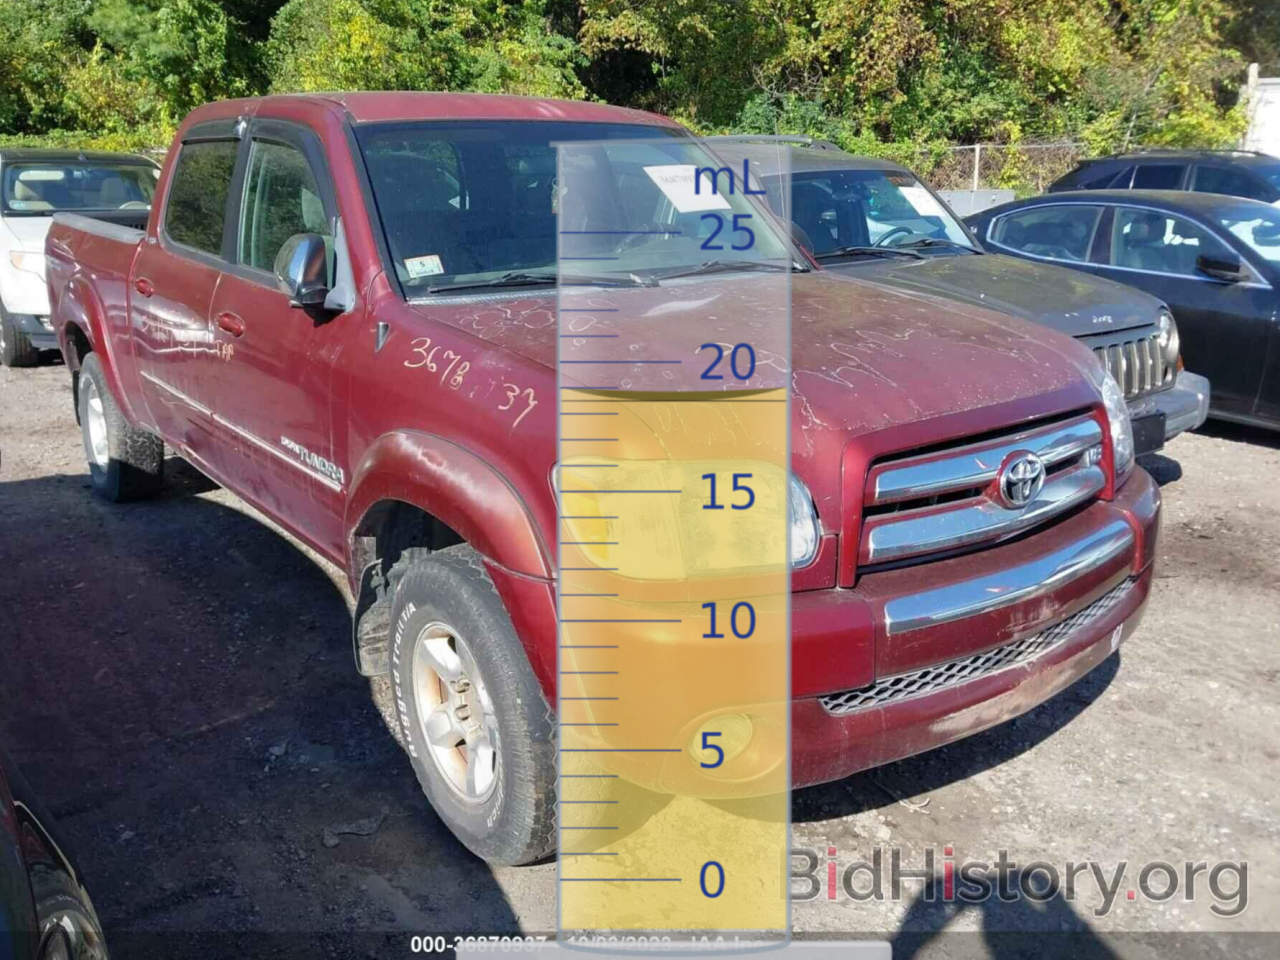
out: 18.5 mL
